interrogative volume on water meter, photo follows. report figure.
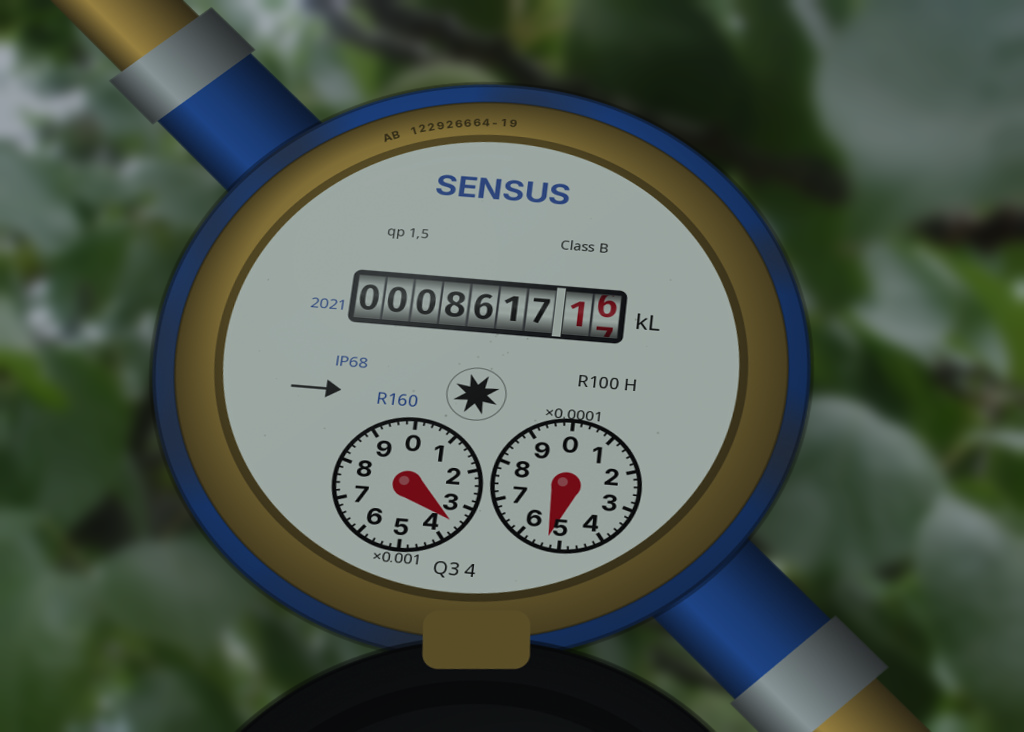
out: 8617.1635 kL
